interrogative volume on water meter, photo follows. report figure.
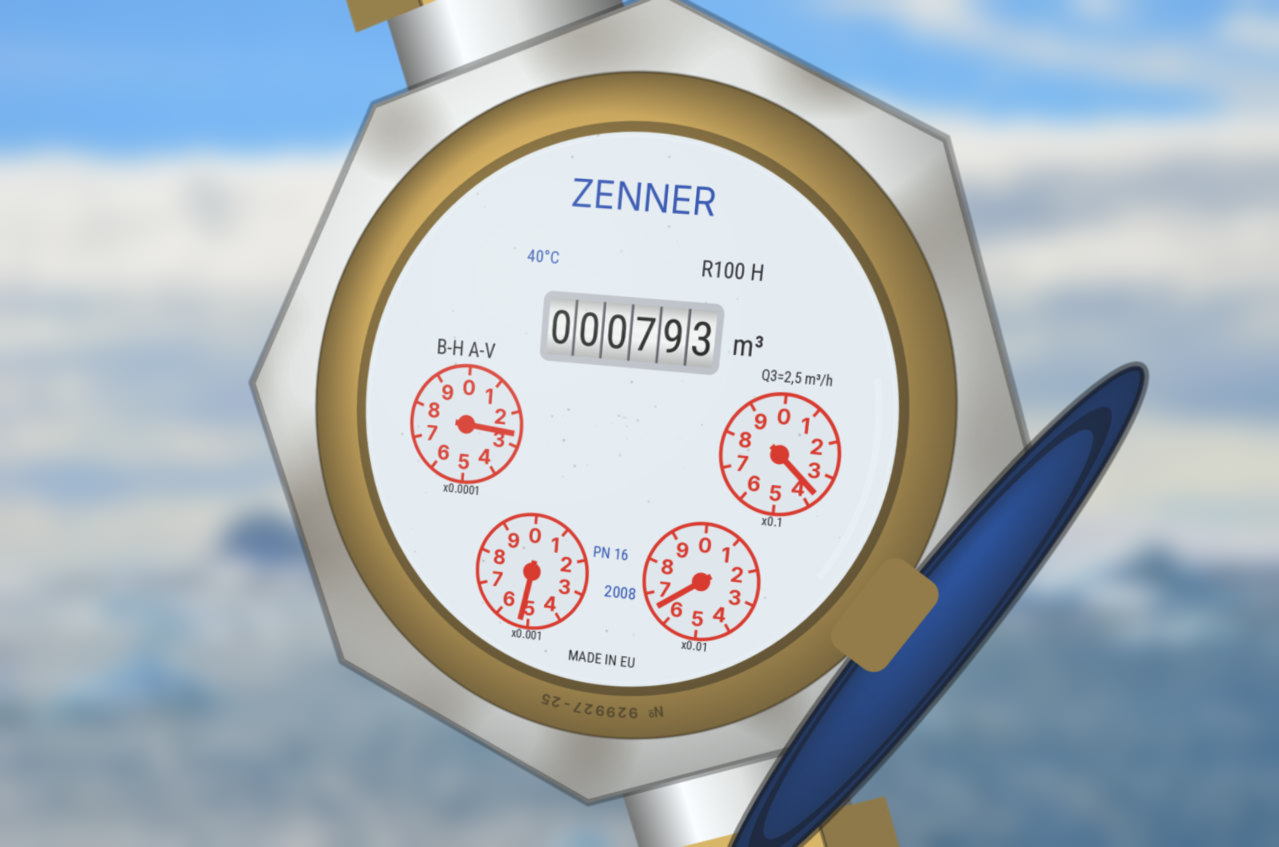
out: 793.3652 m³
